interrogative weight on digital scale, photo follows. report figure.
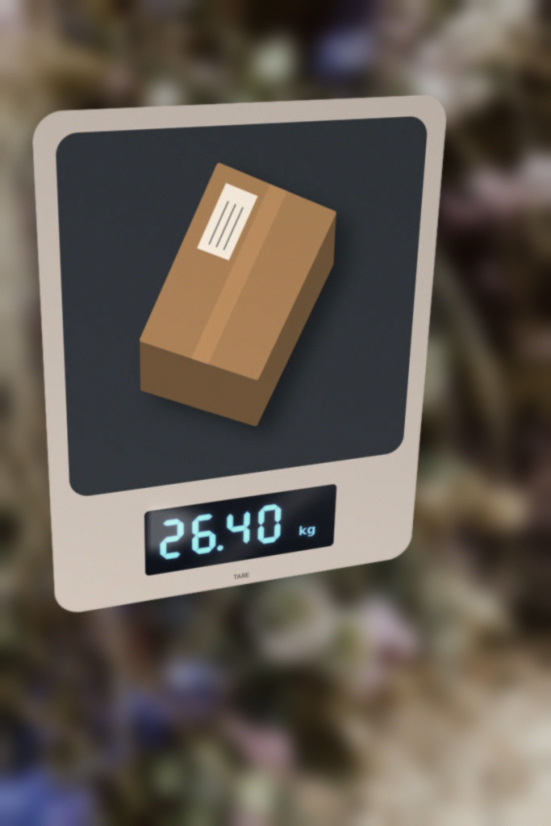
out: 26.40 kg
